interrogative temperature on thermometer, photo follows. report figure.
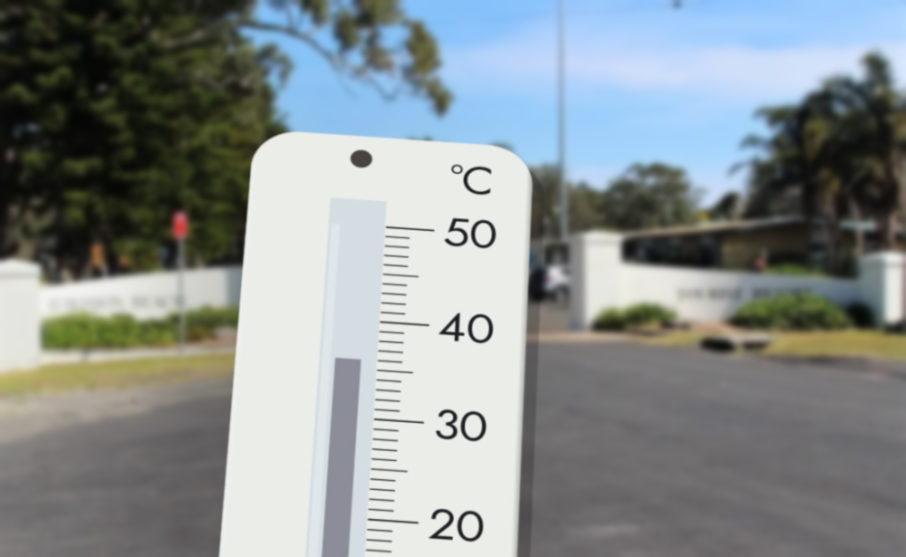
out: 36 °C
